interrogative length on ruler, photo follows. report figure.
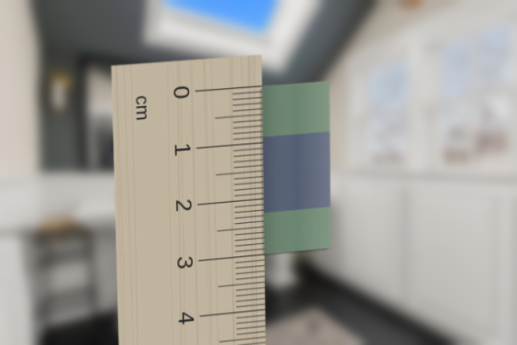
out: 3 cm
